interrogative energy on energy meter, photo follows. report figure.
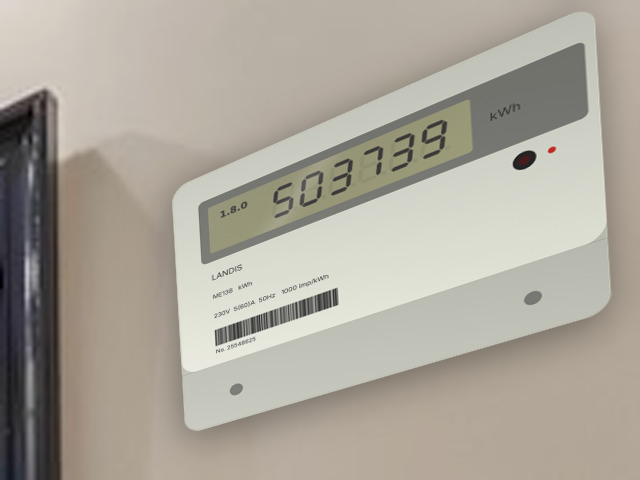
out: 503739 kWh
